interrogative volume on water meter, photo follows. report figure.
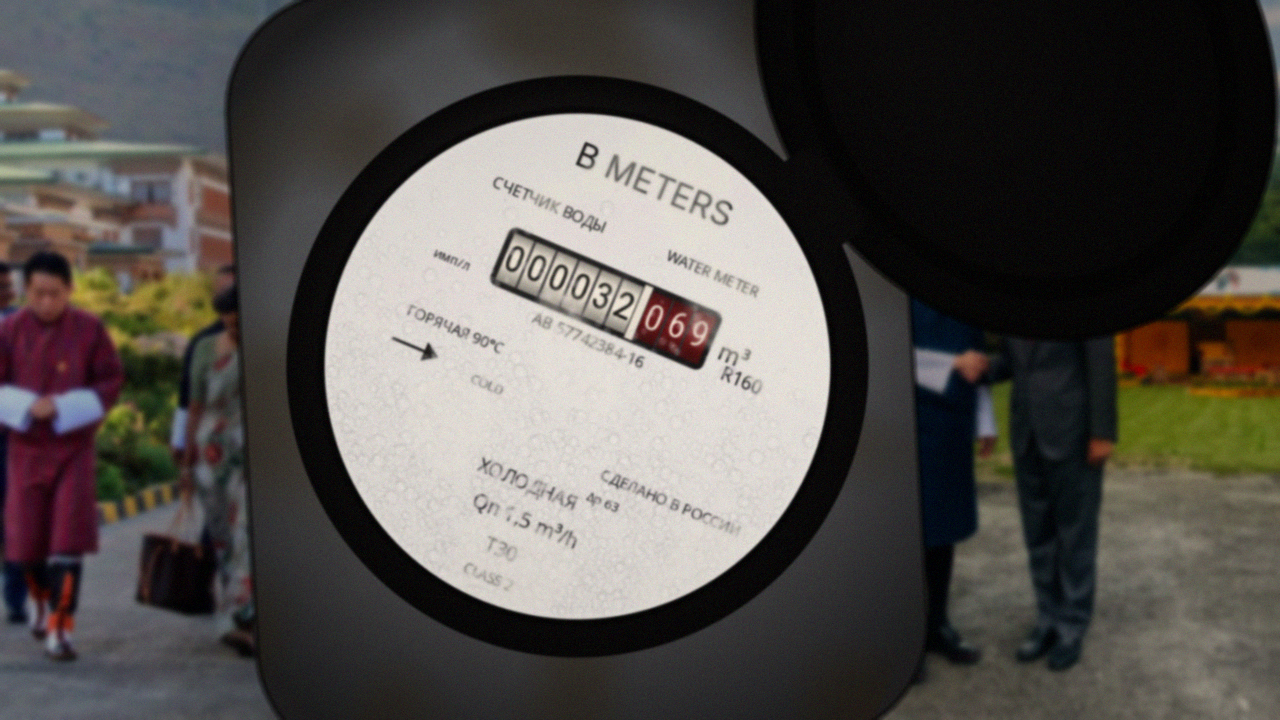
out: 32.069 m³
